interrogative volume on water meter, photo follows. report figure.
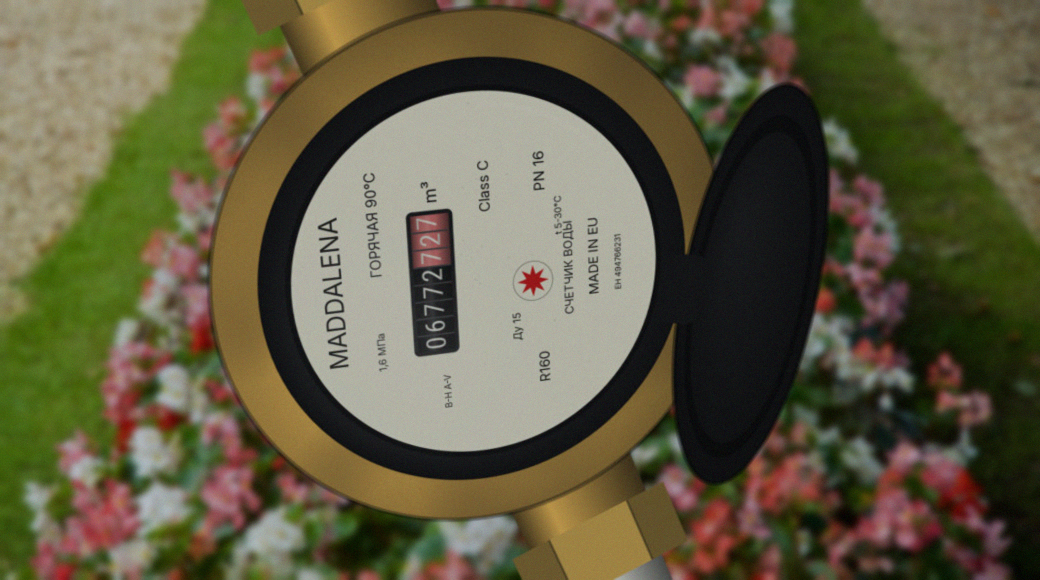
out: 6772.727 m³
